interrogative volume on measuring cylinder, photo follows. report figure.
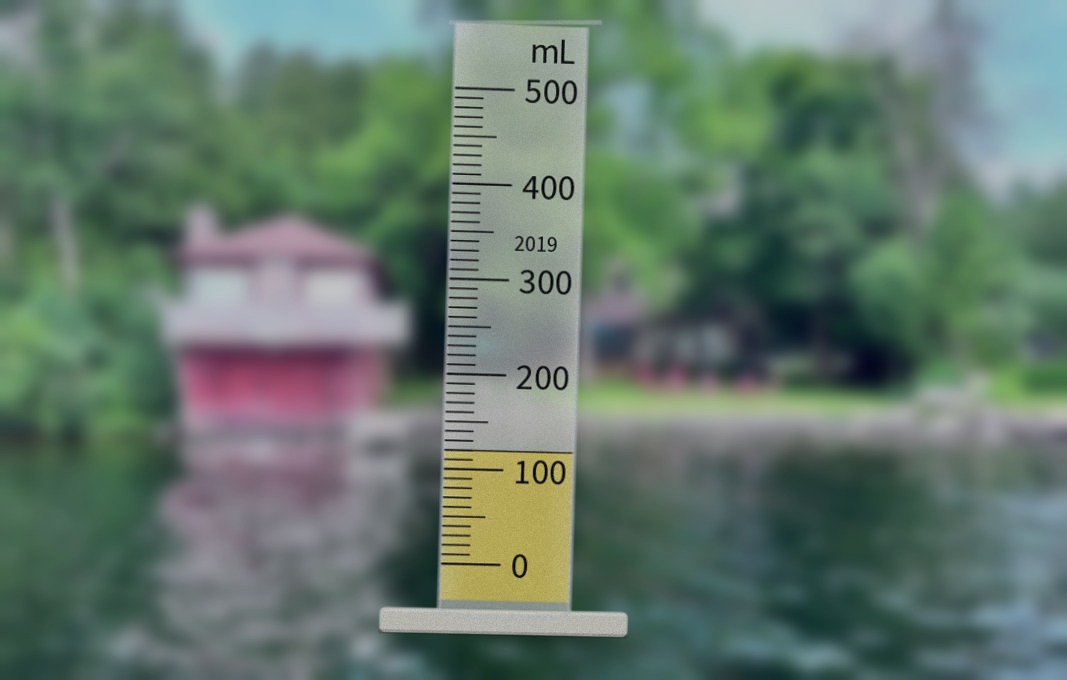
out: 120 mL
